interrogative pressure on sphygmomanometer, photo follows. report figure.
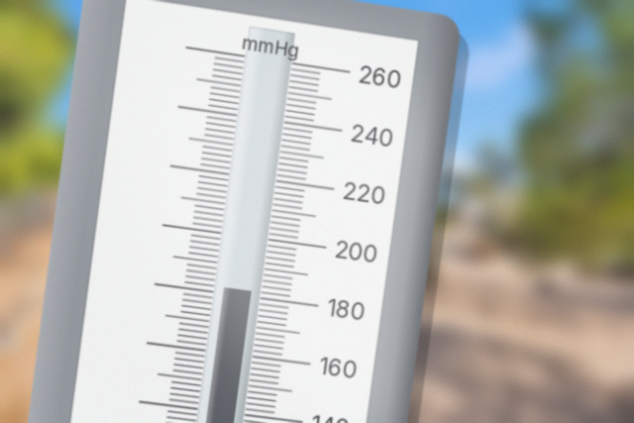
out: 182 mmHg
